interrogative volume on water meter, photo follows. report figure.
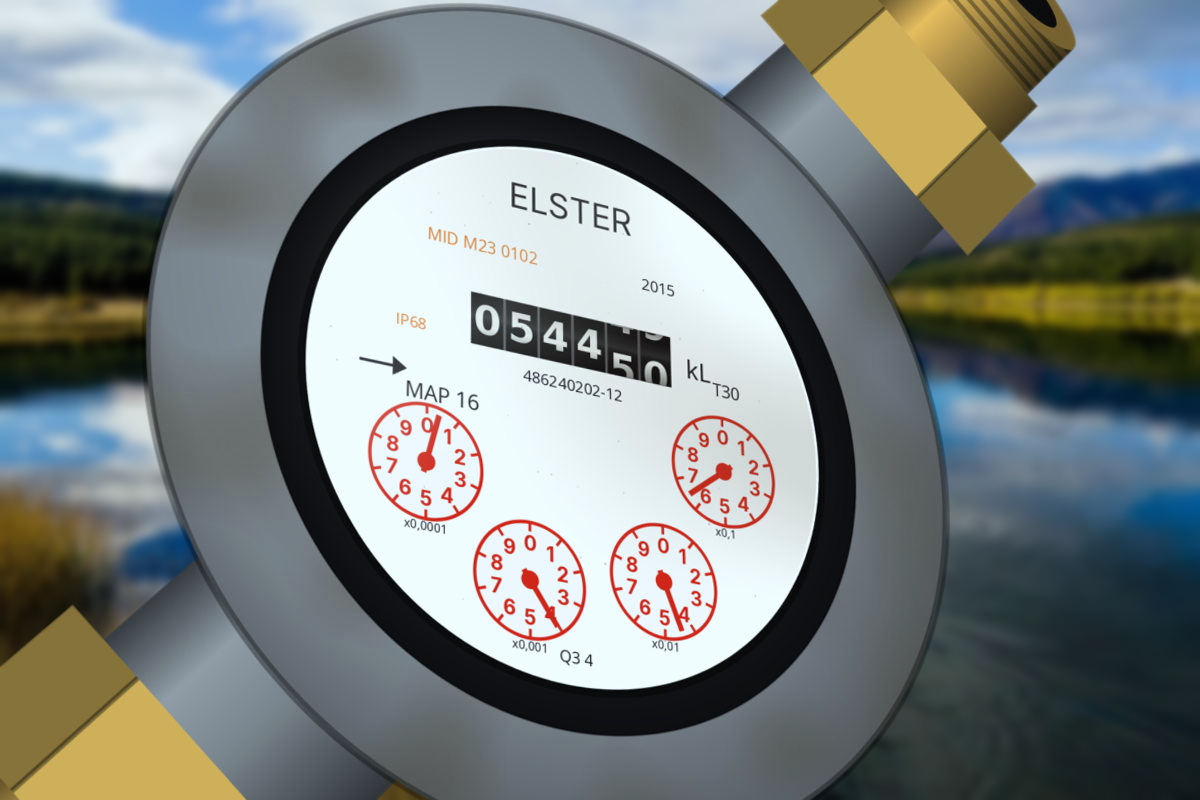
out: 54449.6440 kL
